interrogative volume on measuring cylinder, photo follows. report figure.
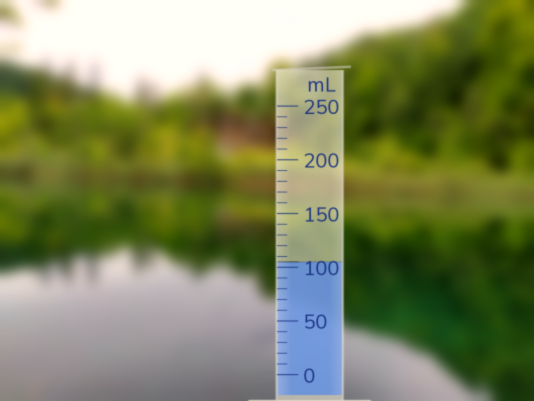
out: 105 mL
